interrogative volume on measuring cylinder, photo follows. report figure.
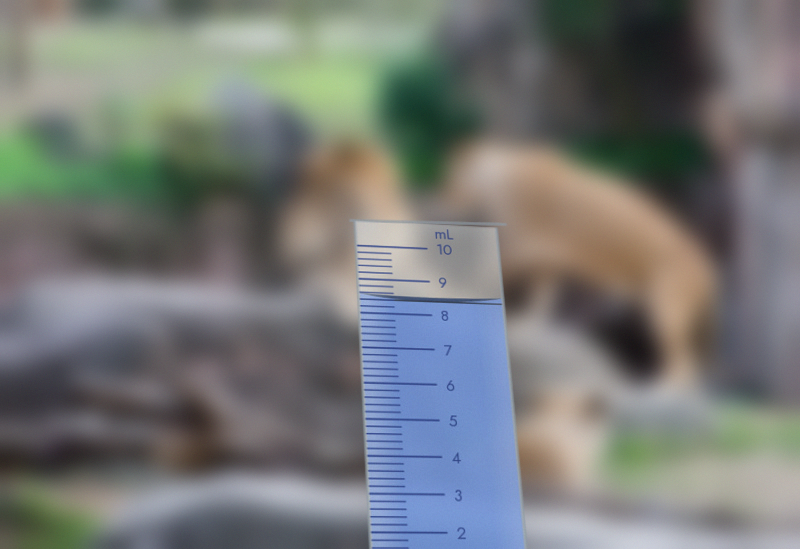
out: 8.4 mL
